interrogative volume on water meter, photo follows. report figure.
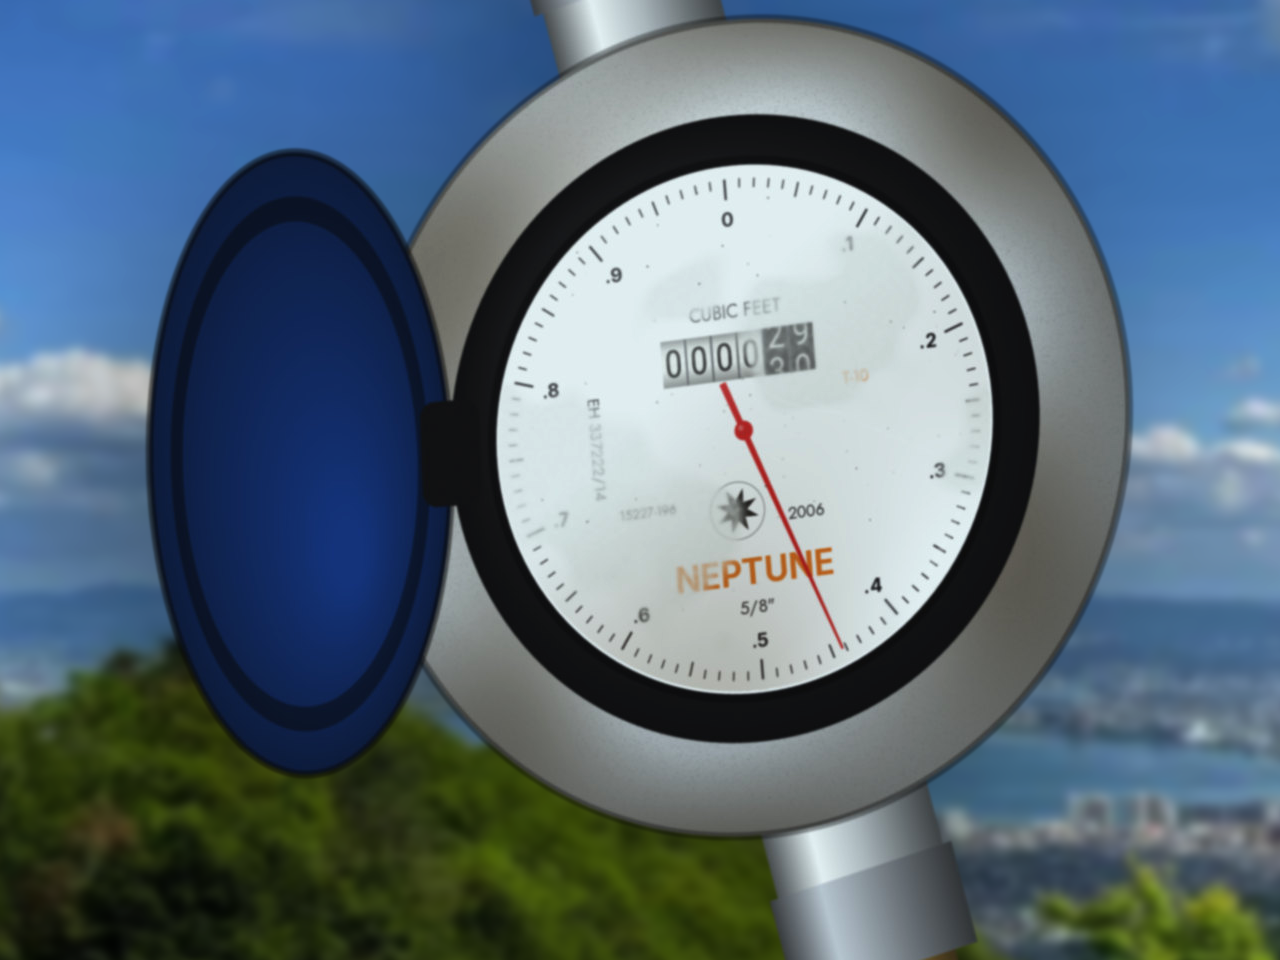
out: 29.44 ft³
